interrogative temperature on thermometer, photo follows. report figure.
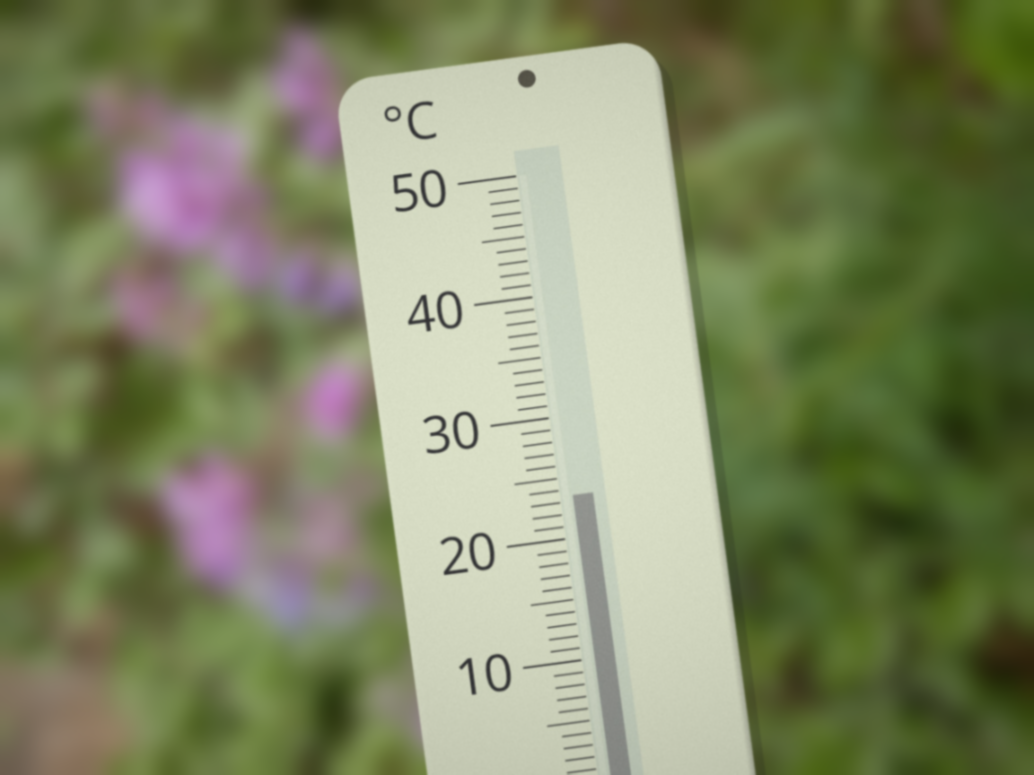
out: 23.5 °C
